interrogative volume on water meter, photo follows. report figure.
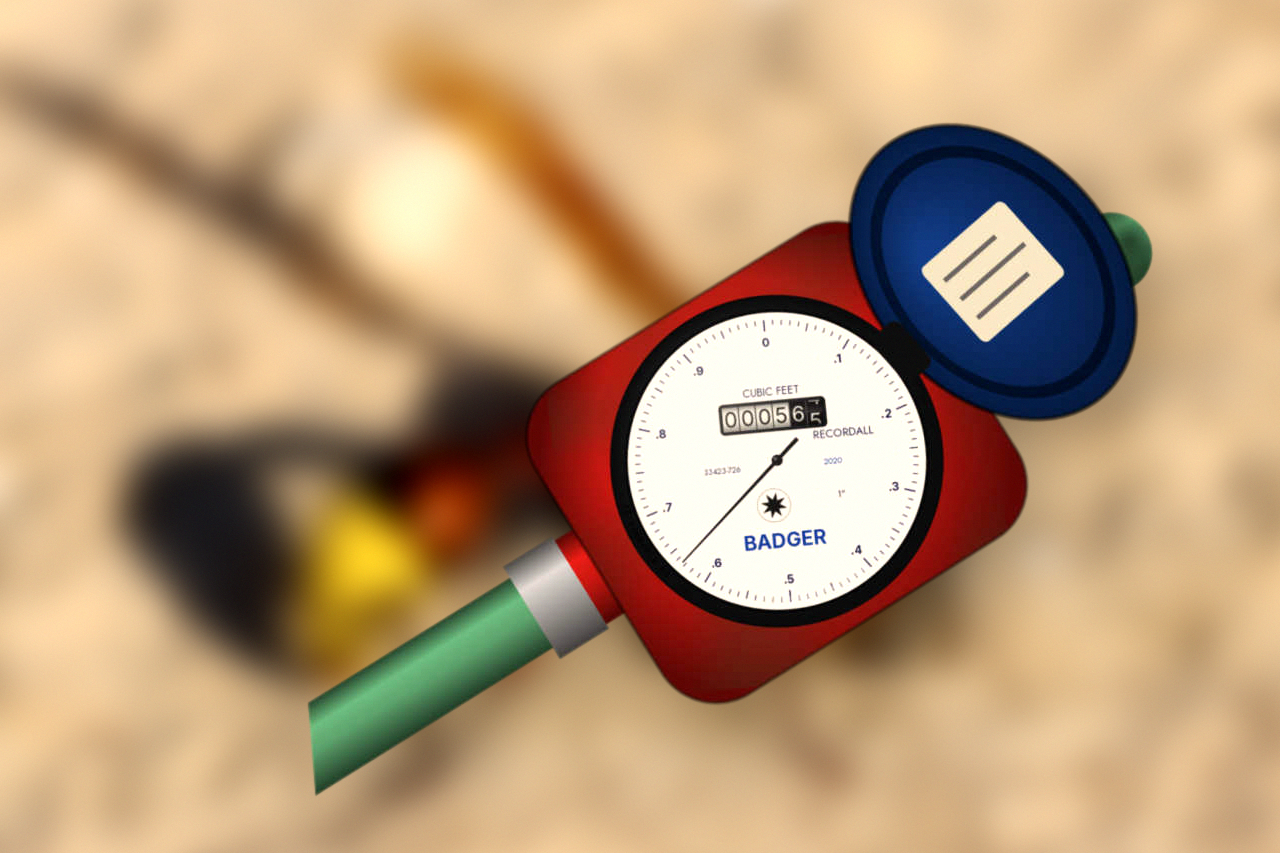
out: 564.63 ft³
